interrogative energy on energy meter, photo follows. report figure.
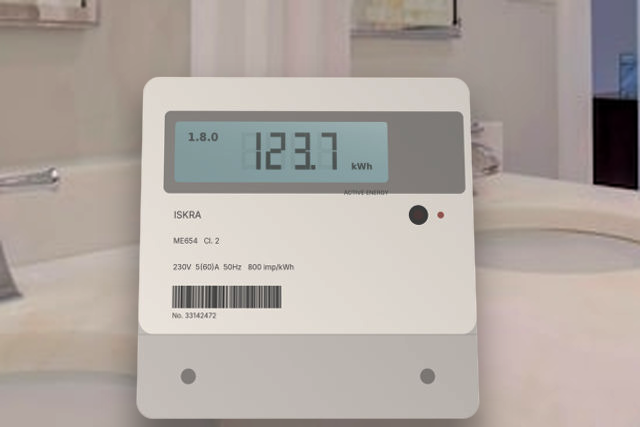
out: 123.7 kWh
